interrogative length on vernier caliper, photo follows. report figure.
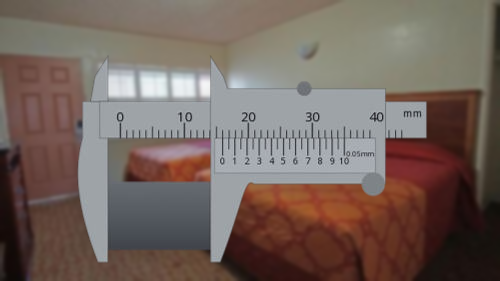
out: 16.0 mm
